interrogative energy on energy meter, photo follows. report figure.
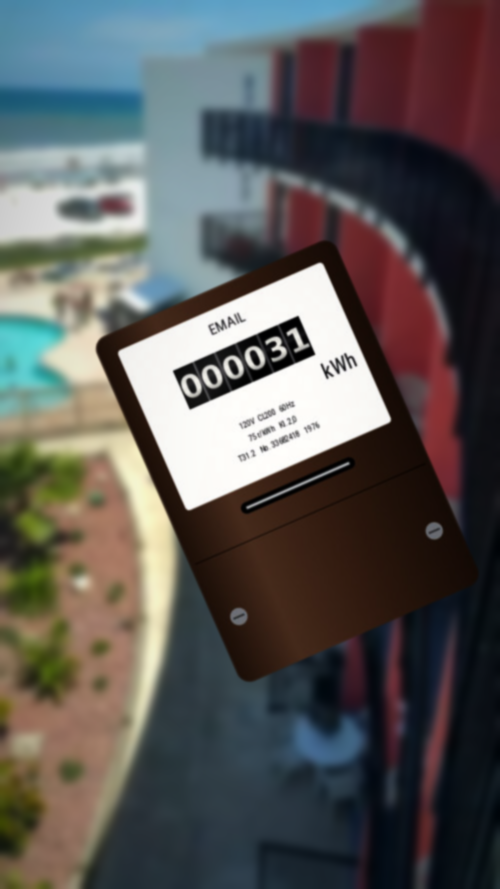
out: 31 kWh
